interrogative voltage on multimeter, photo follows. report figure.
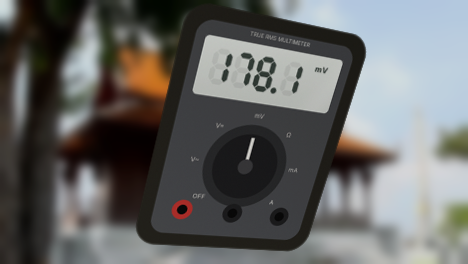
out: 178.1 mV
